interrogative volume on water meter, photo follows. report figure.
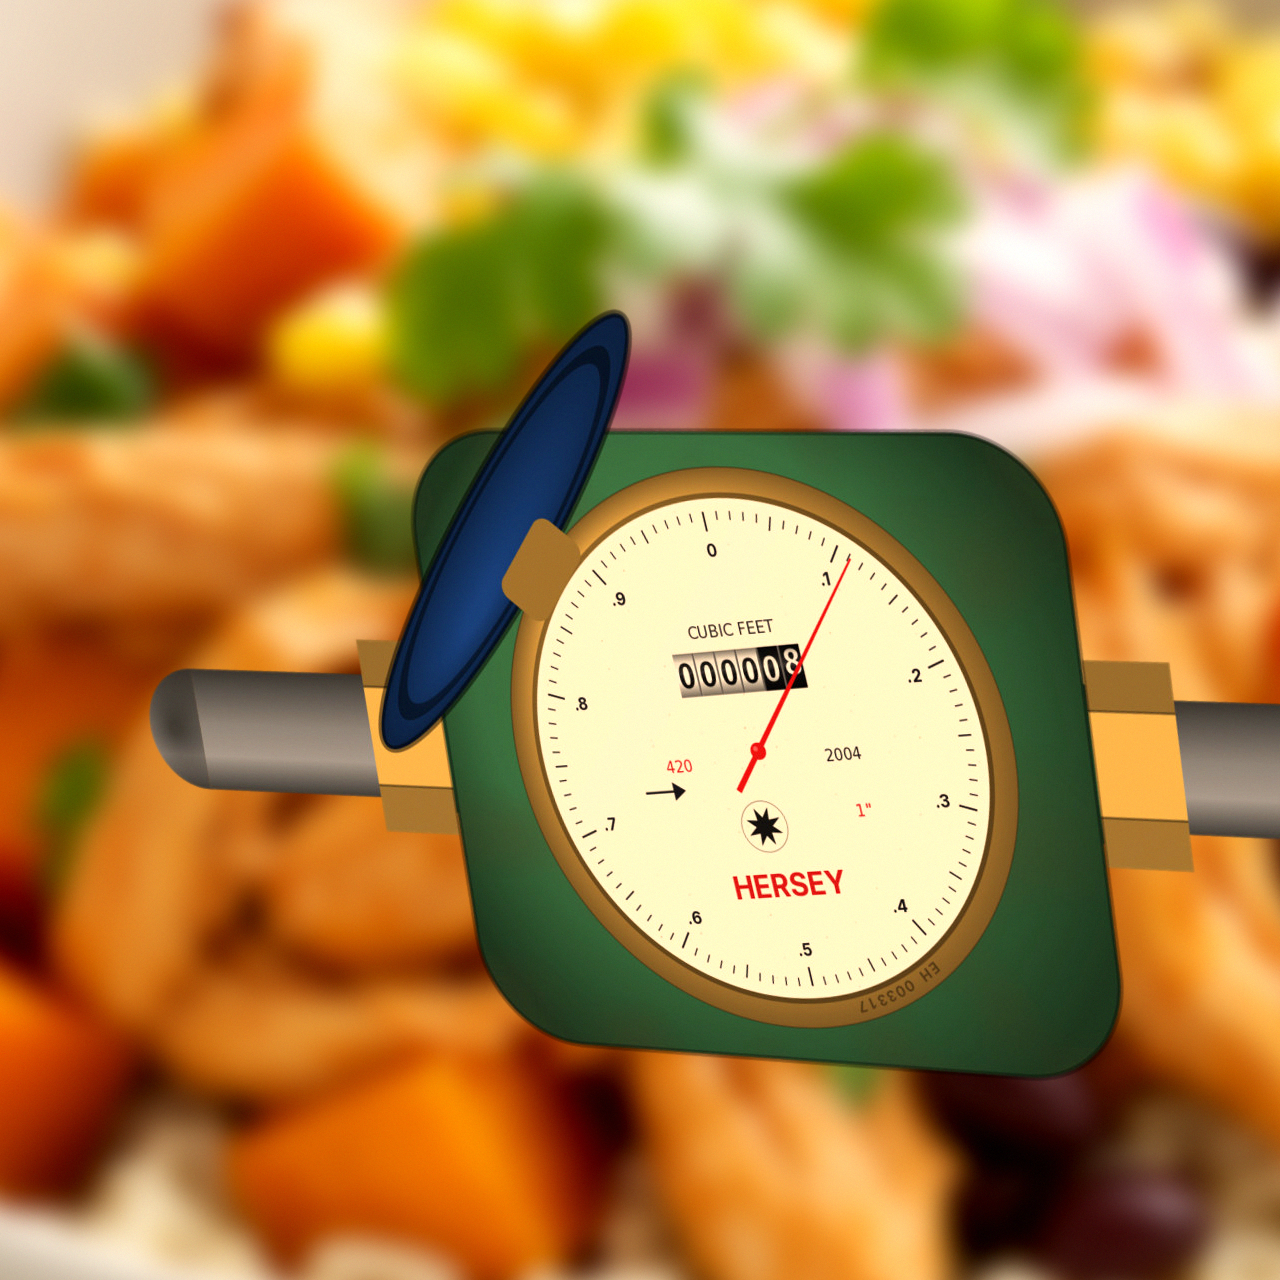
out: 8.11 ft³
